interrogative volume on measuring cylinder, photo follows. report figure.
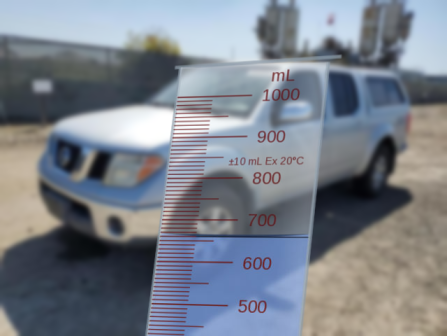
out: 660 mL
